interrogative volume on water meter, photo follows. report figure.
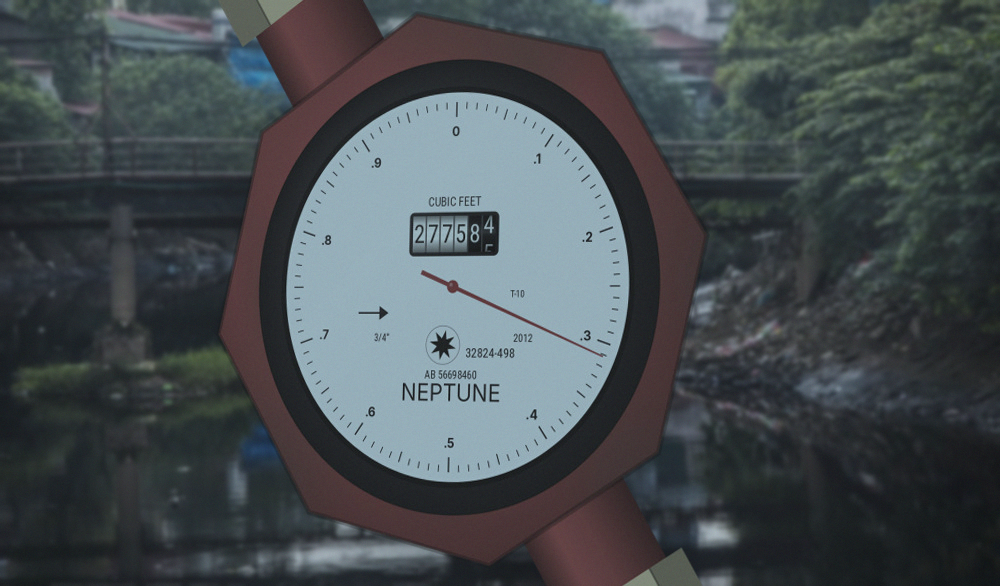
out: 277584.31 ft³
